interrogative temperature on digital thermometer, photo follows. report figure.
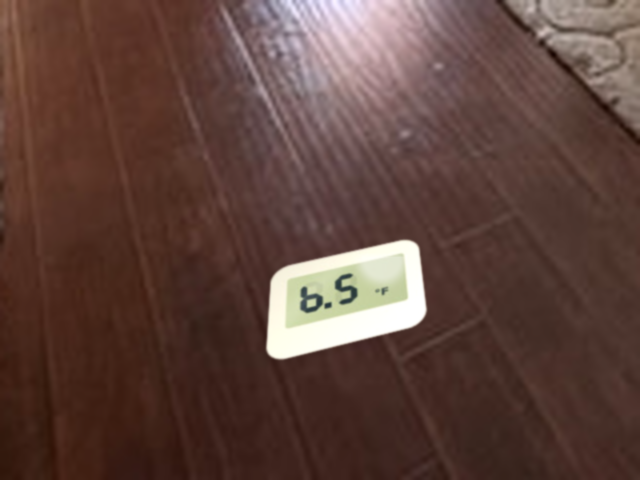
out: 6.5 °F
